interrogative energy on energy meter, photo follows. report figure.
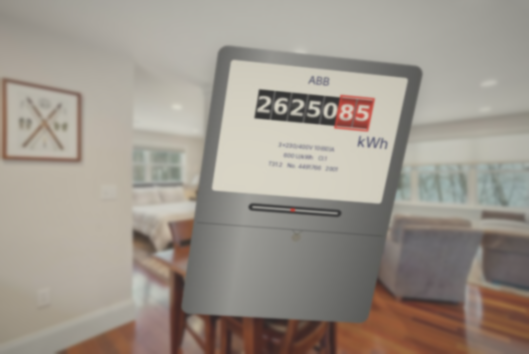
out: 26250.85 kWh
